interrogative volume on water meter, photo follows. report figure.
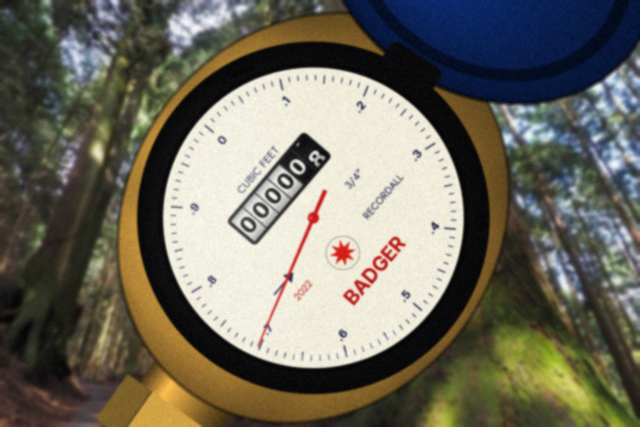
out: 7.70 ft³
